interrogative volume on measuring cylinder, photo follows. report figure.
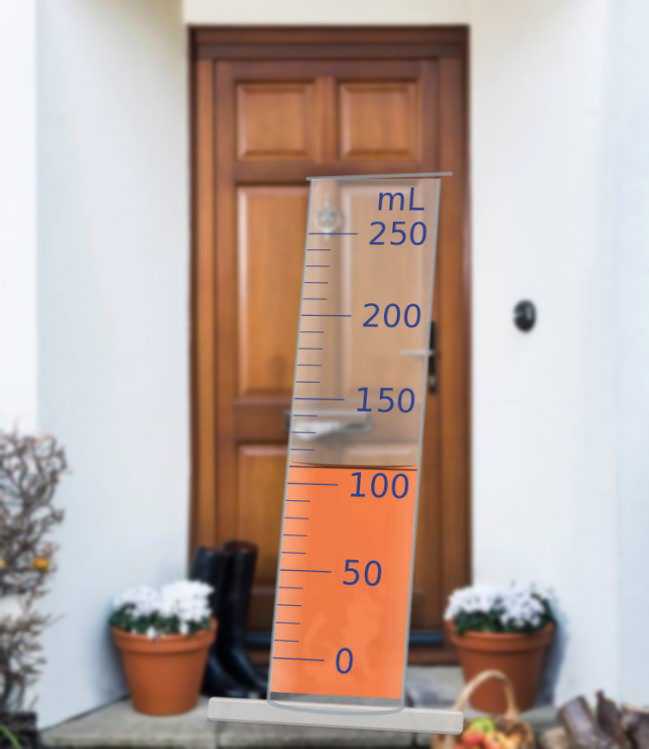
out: 110 mL
